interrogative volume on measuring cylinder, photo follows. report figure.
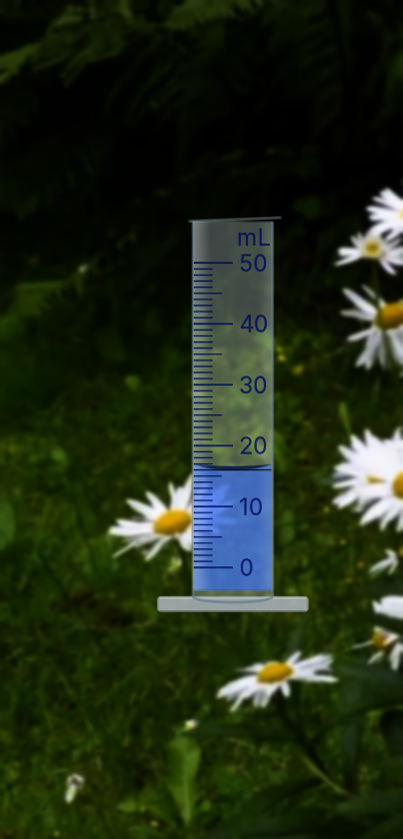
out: 16 mL
